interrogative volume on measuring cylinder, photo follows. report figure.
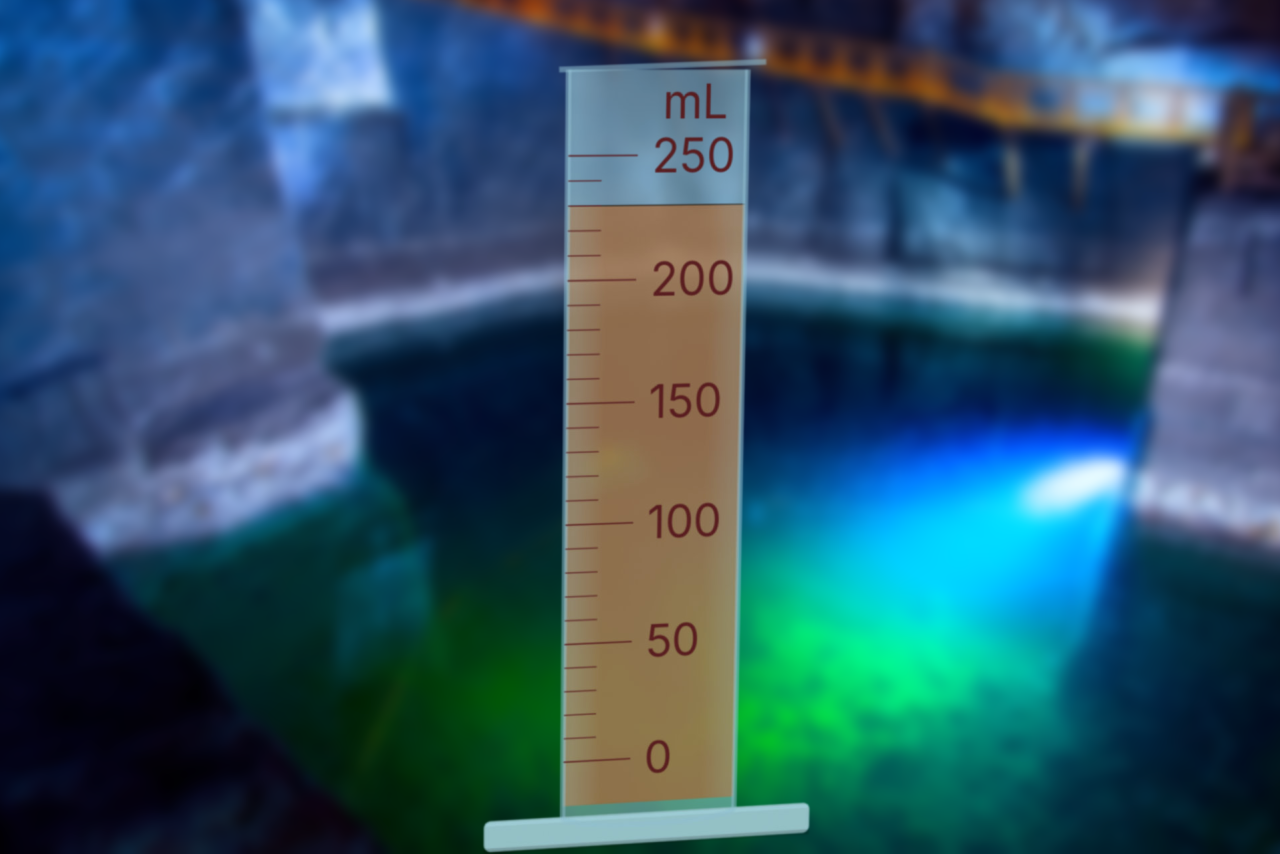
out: 230 mL
